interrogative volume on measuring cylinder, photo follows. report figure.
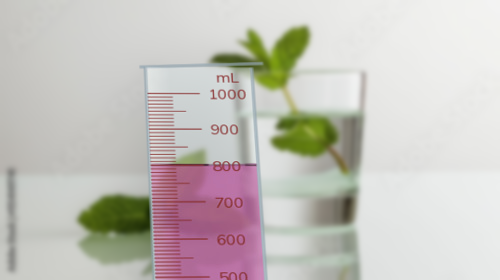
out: 800 mL
